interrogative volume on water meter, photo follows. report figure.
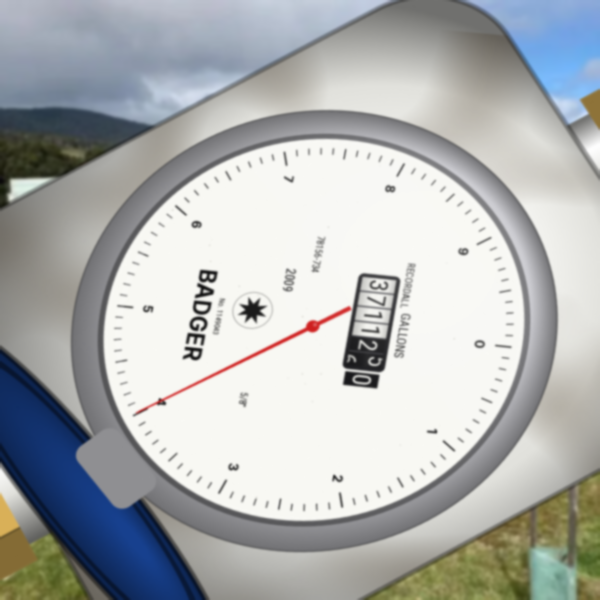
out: 3711254.0 gal
